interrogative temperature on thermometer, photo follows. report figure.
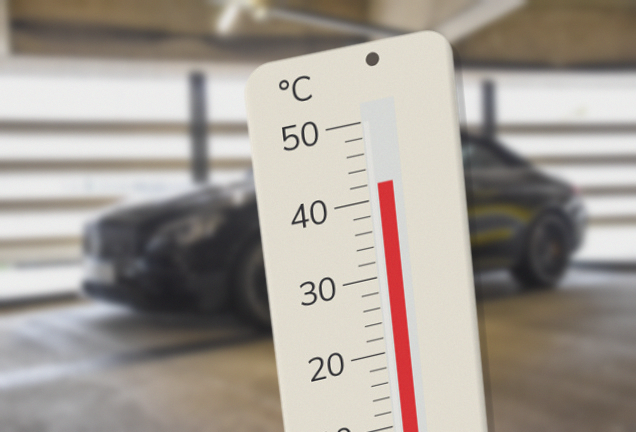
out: 42 °C
